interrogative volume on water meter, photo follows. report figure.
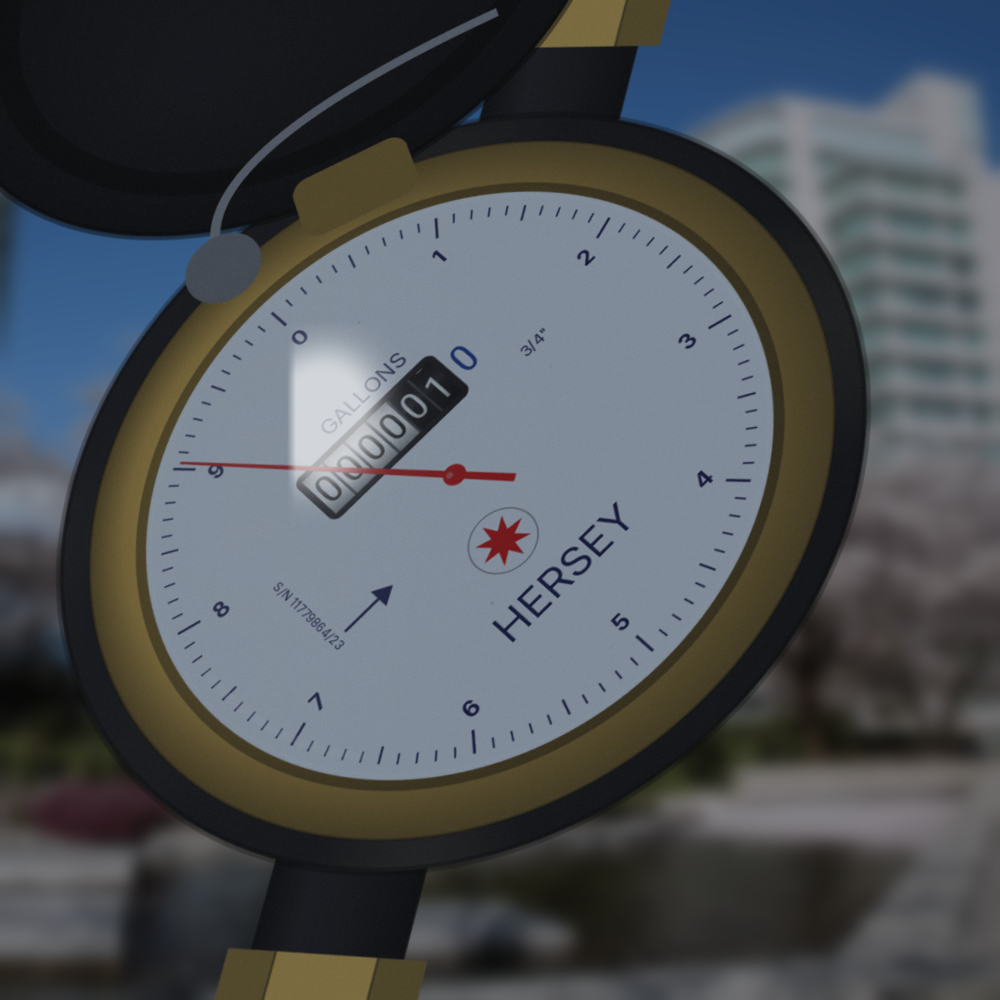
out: 9.0 gal
